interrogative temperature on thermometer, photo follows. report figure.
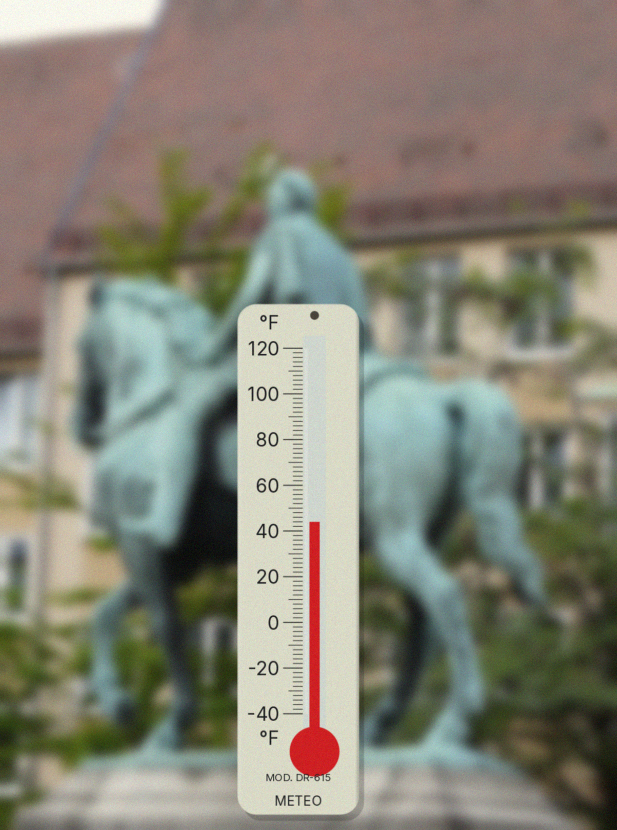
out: 44 °F
